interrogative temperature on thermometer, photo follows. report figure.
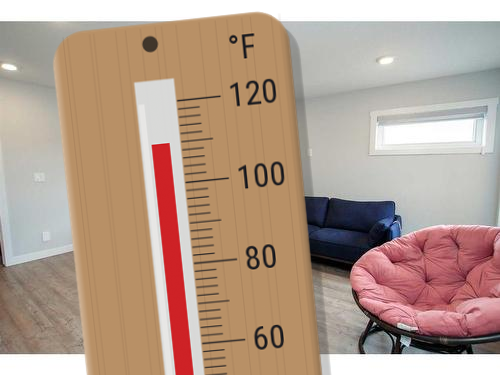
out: 110 °F
